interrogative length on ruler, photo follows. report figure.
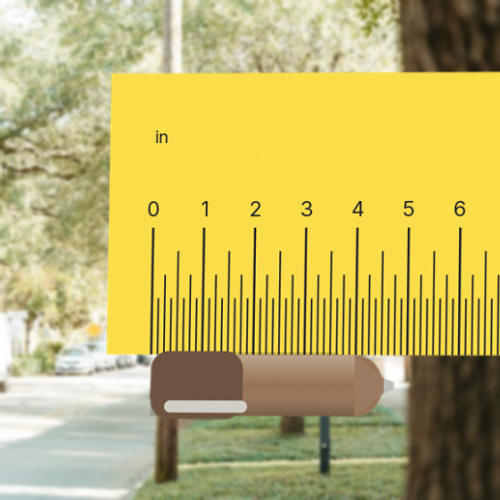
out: 4.75 in
